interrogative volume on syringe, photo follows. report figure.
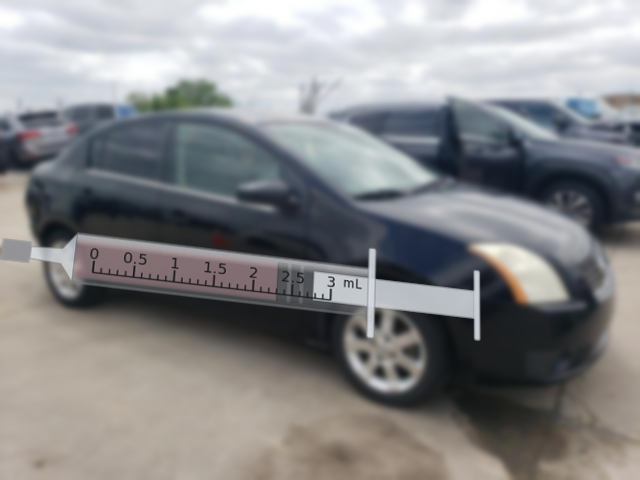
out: 2.3 mL
